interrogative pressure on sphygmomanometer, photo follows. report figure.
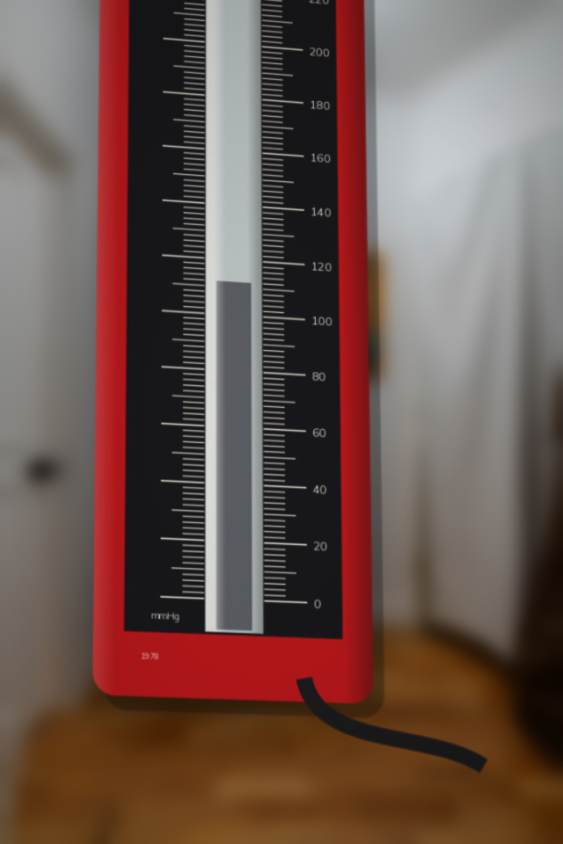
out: 112 mmHg
